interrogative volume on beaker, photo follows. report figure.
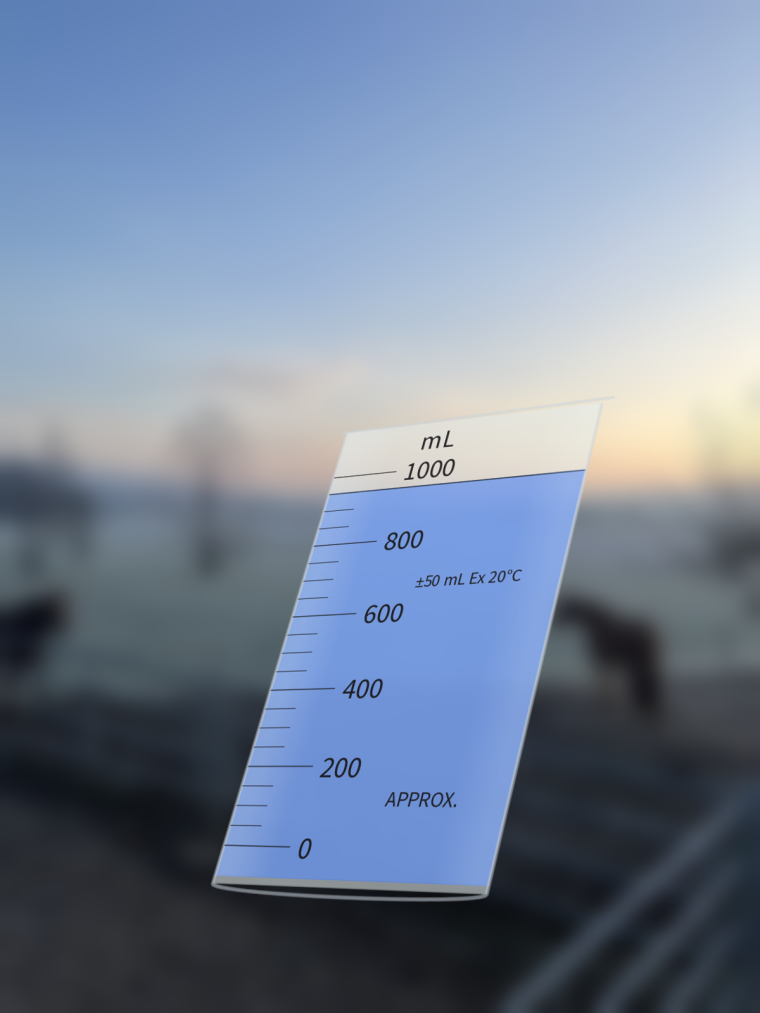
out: 950 mL
